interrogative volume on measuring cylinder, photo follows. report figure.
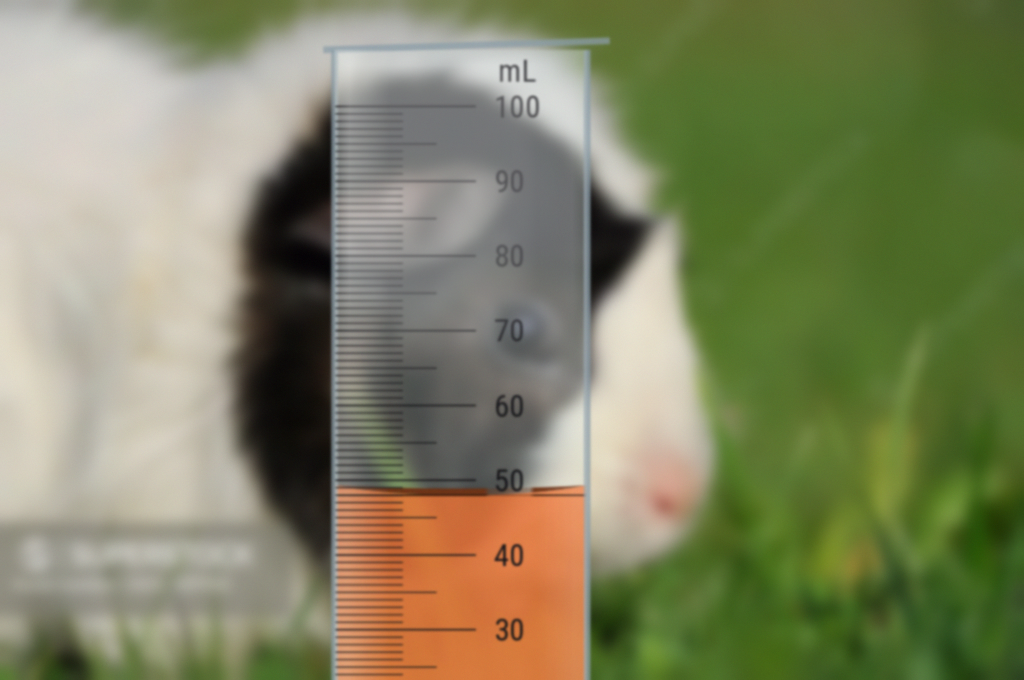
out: 48 mL
